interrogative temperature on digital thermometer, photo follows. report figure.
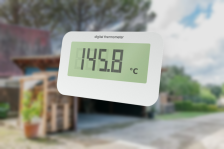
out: 145.8 °C
